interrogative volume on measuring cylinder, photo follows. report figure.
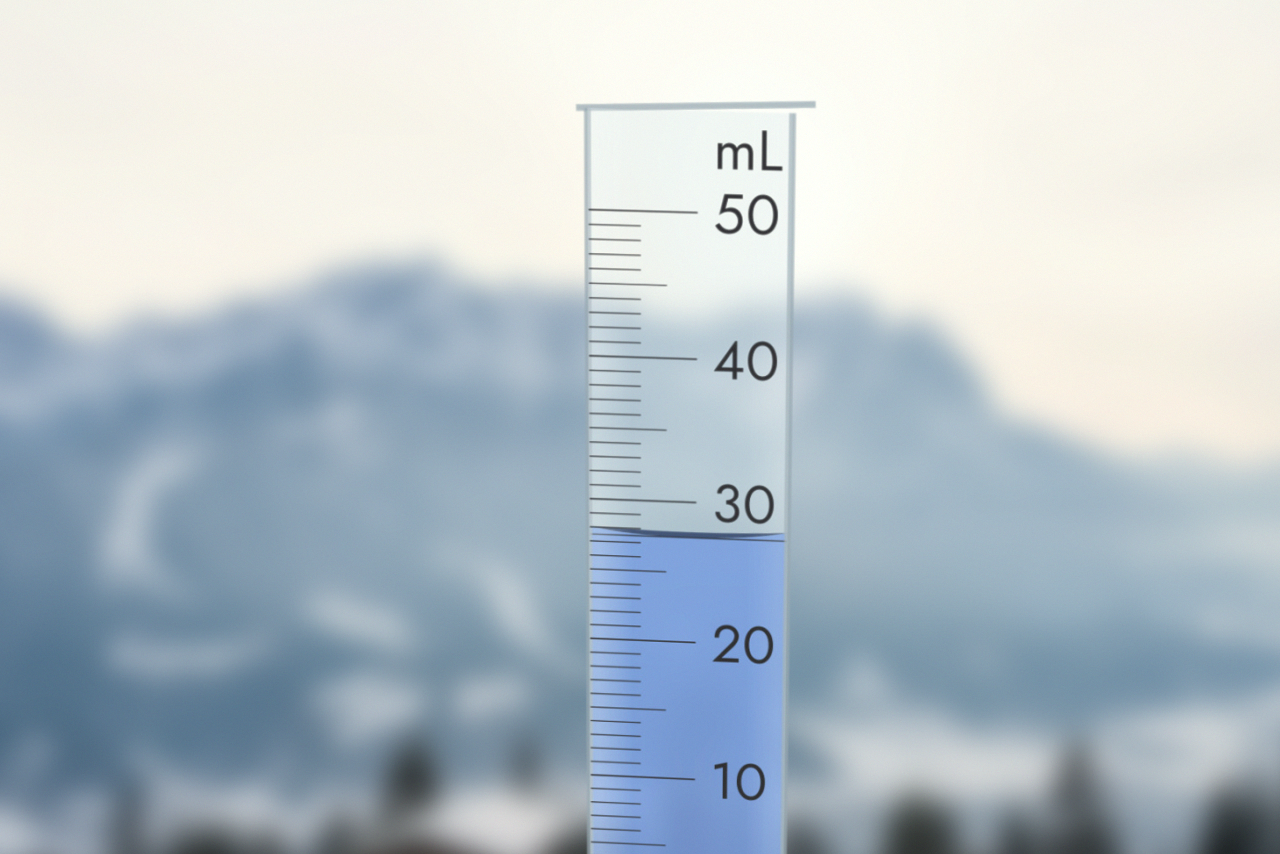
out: 27.5 mL
